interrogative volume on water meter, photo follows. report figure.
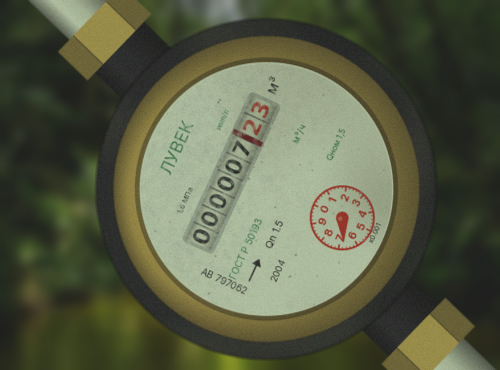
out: 7.236 m³
